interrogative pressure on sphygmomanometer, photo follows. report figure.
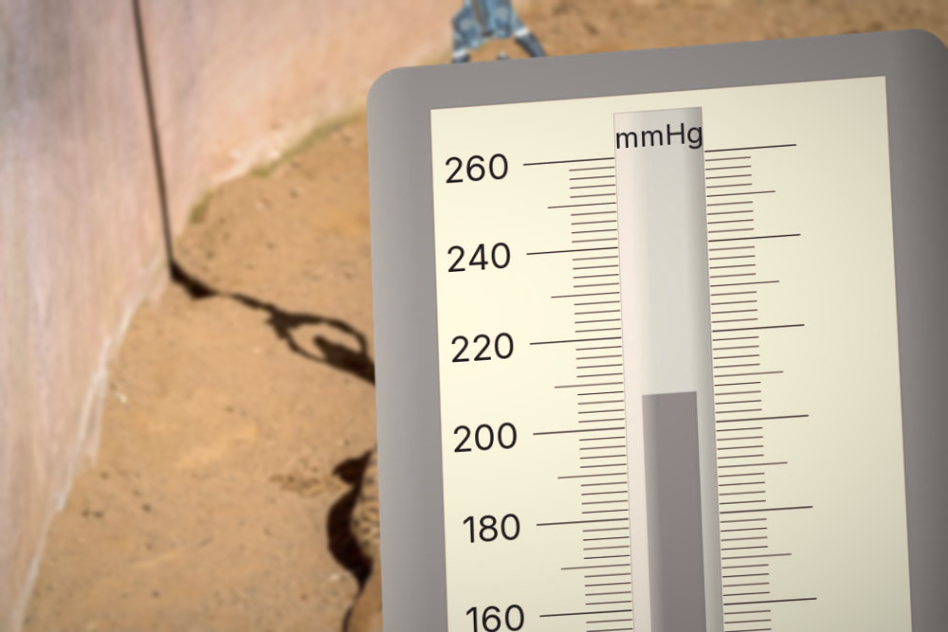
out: 207 mmHg
